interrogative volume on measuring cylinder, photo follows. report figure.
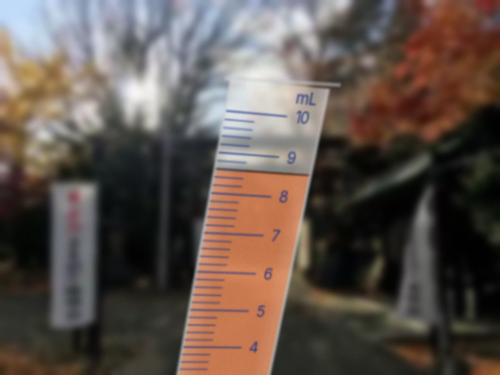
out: 8.6 mL
